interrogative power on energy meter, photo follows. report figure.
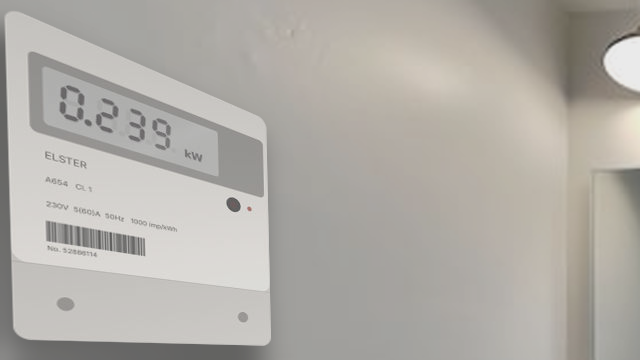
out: 0.239 kW
